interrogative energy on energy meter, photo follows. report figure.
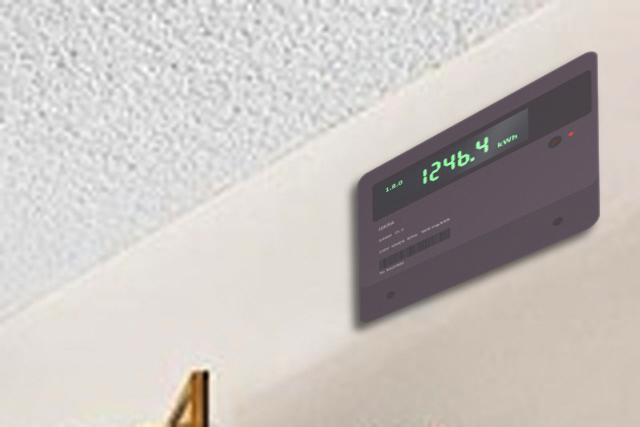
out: 1246.4 kWh
